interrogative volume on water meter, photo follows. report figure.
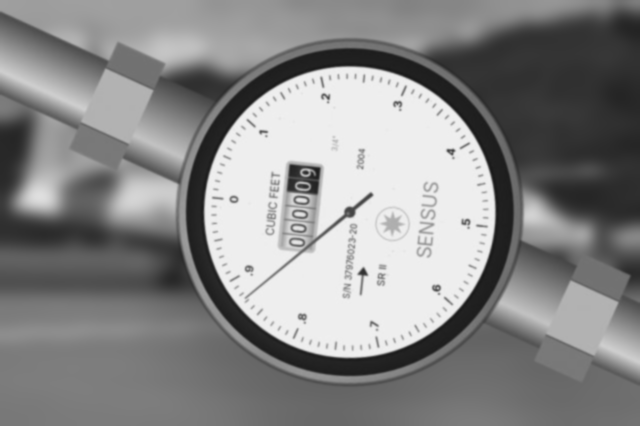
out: 8.87 ft³
